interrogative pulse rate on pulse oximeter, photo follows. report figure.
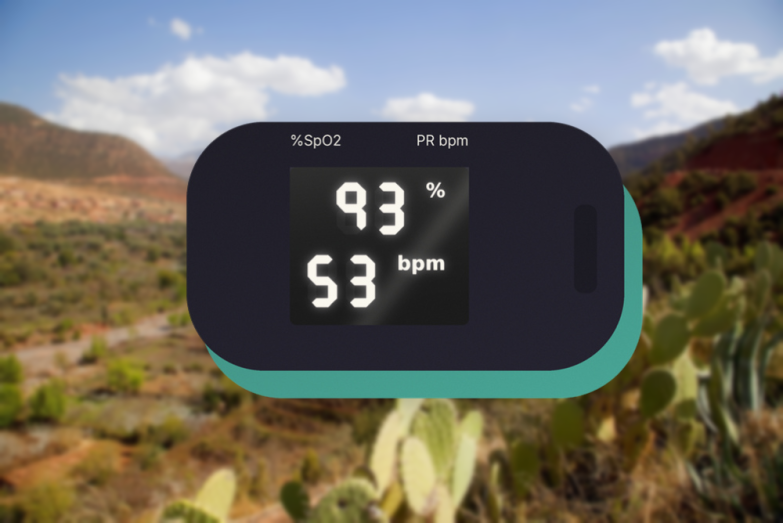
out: 53 bpm
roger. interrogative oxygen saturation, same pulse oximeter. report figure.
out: 93 %
